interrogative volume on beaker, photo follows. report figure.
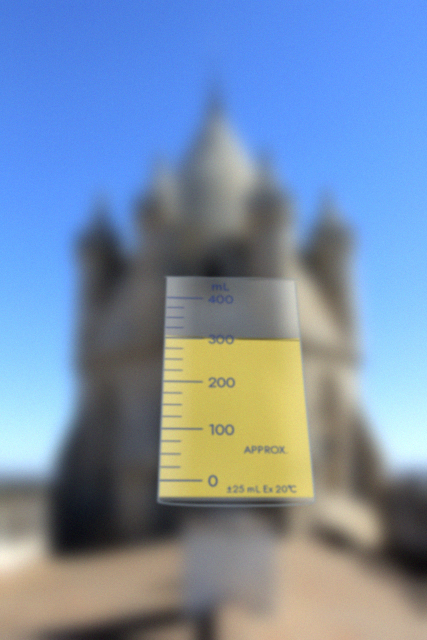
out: 300 mL
